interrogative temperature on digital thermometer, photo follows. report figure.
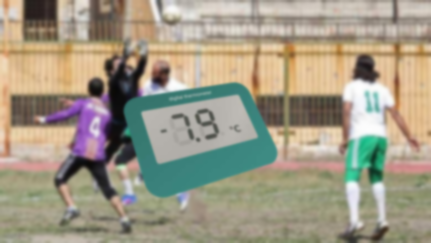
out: -7.9 °C
